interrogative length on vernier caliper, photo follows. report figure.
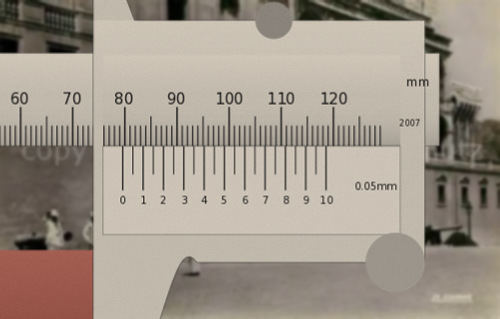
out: 79.6 mm
